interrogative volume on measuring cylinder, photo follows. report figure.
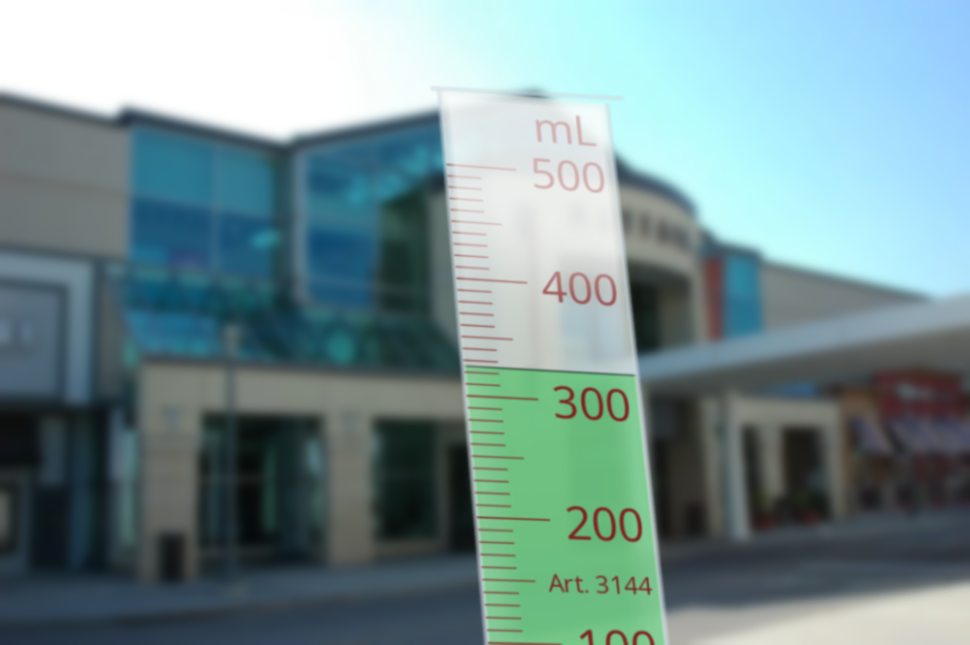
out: 325 mL
